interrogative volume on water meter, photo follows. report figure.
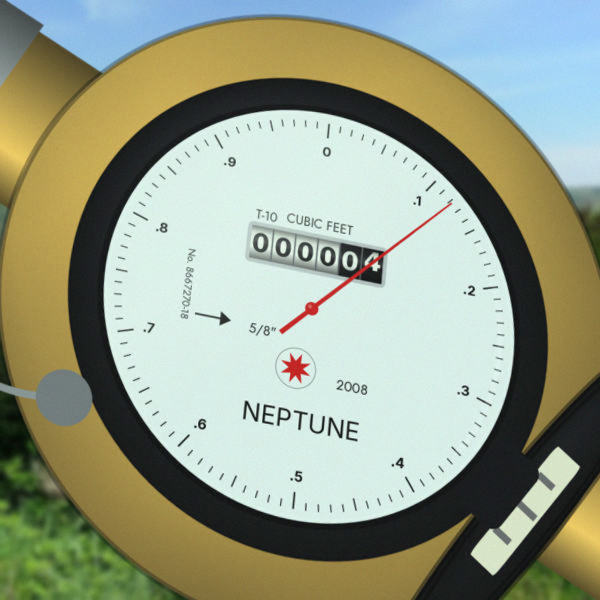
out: 4.12 ft³
